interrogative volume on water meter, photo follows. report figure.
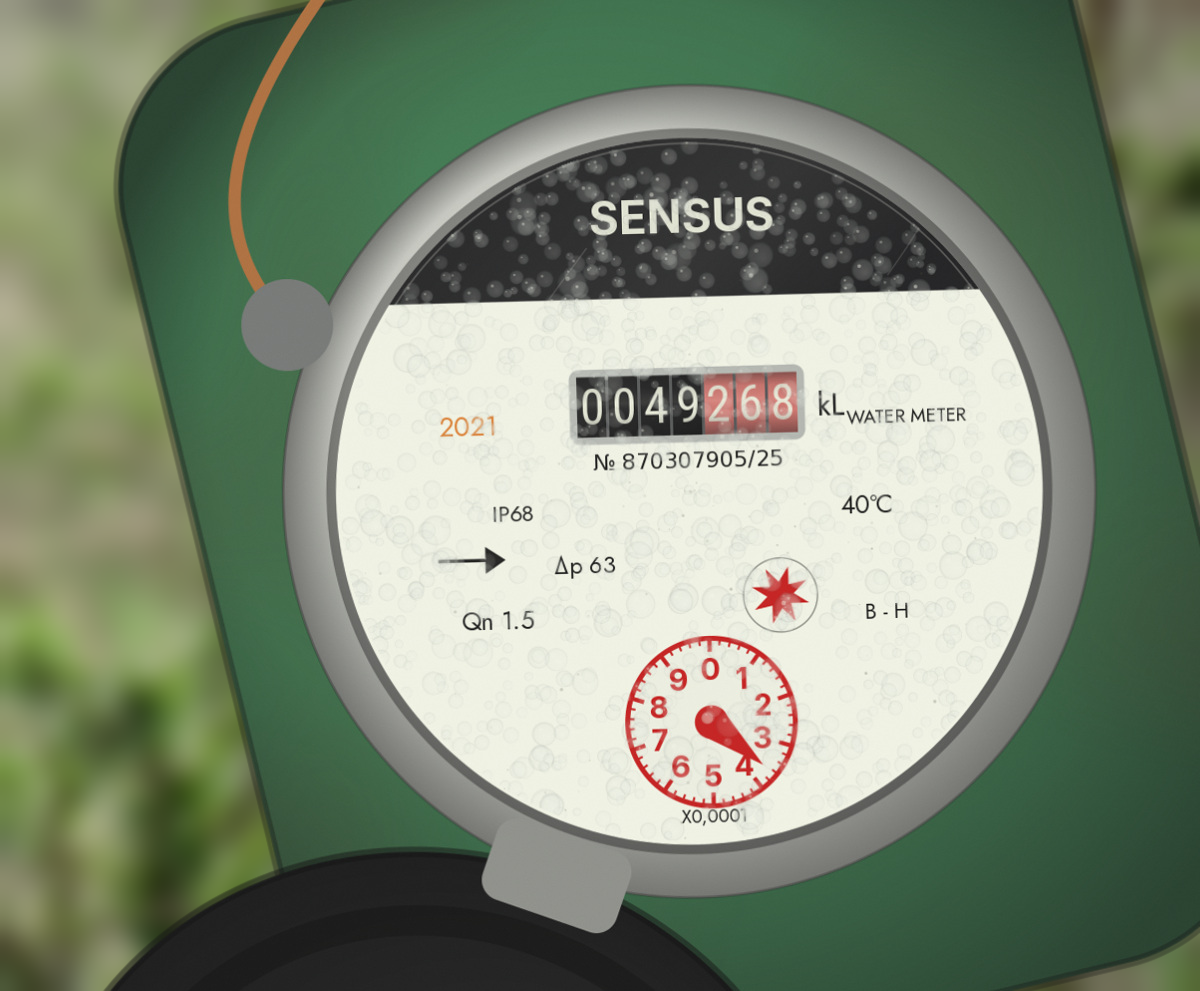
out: 49.2683 kL
